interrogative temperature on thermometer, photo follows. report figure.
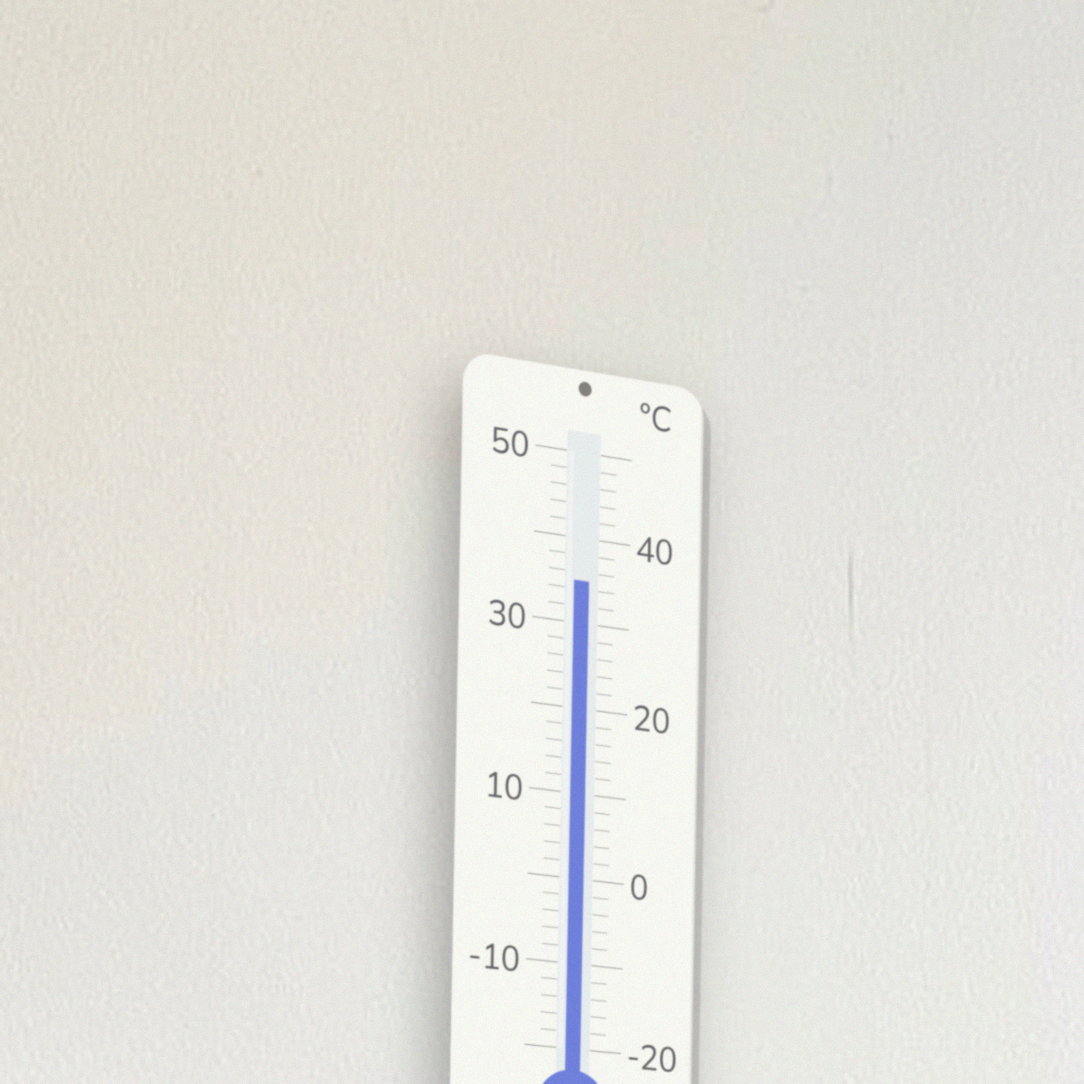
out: 35 °C
